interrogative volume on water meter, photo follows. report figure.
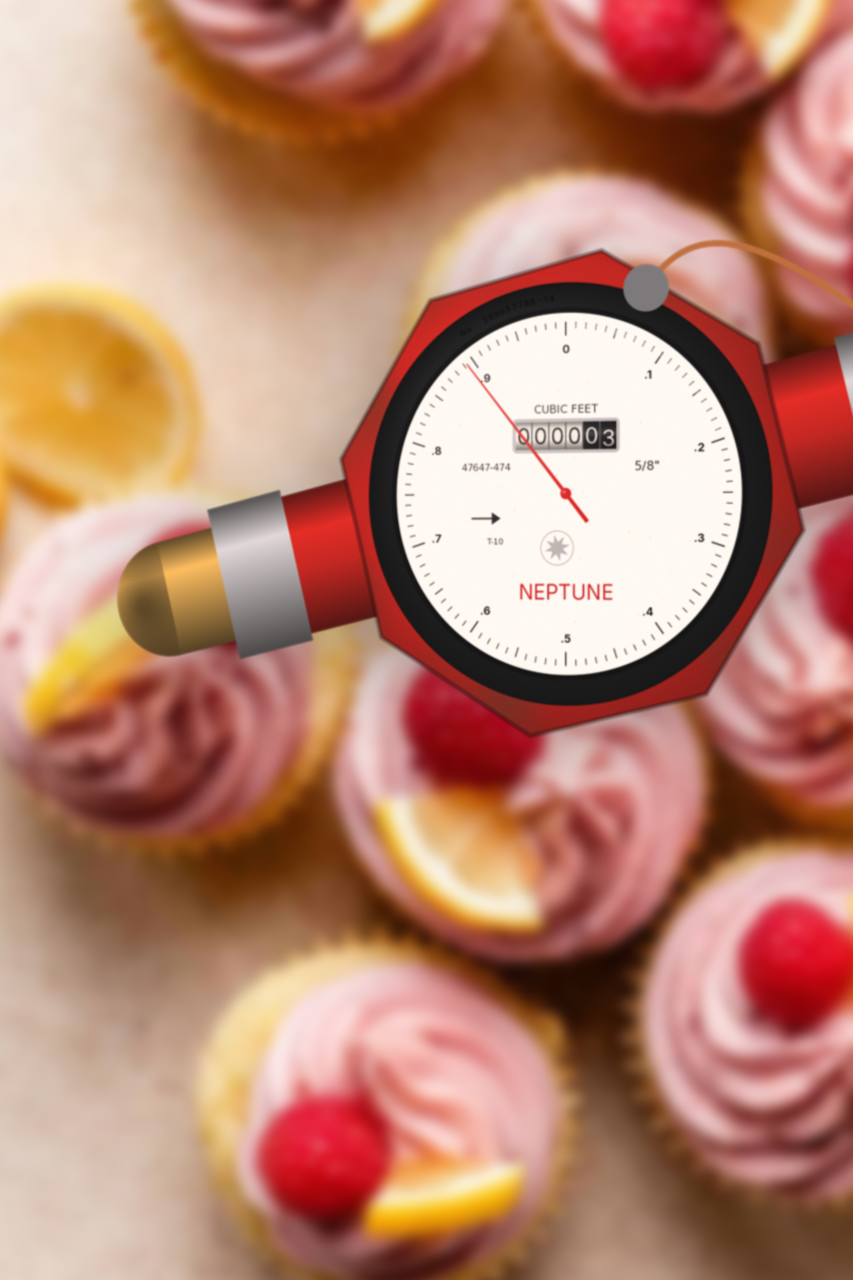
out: 2.89 ft³
